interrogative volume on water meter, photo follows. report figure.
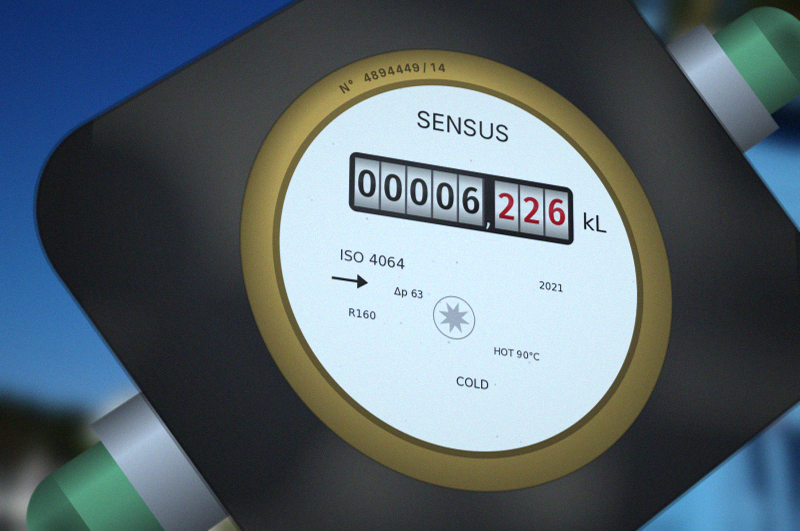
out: 6.226 kL
